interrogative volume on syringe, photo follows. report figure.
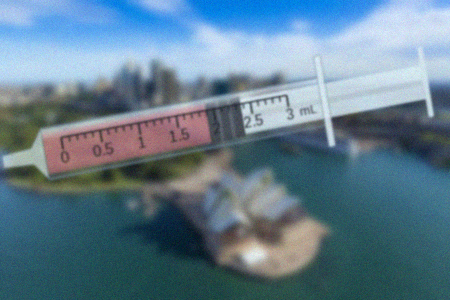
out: 1.9 mL
